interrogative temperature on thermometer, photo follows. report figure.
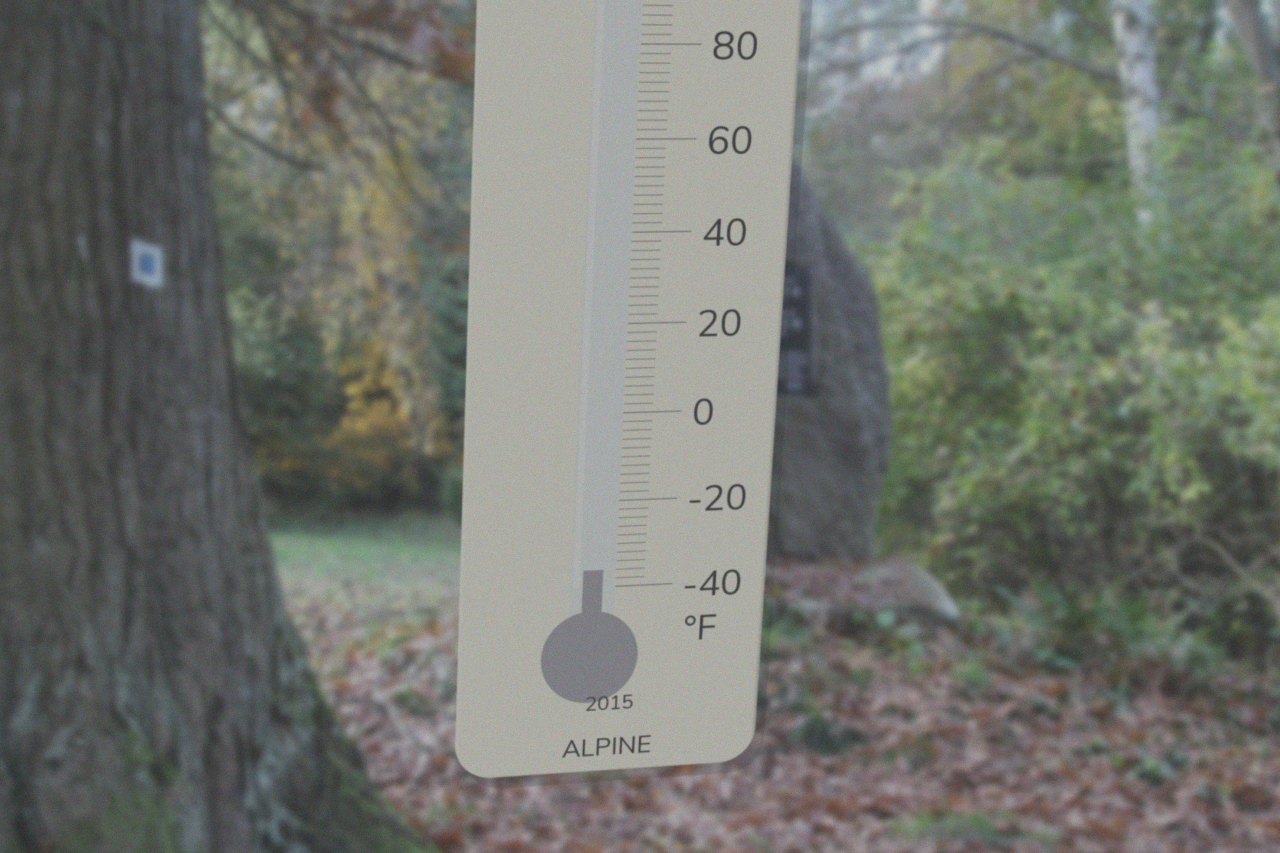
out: -36 °F
